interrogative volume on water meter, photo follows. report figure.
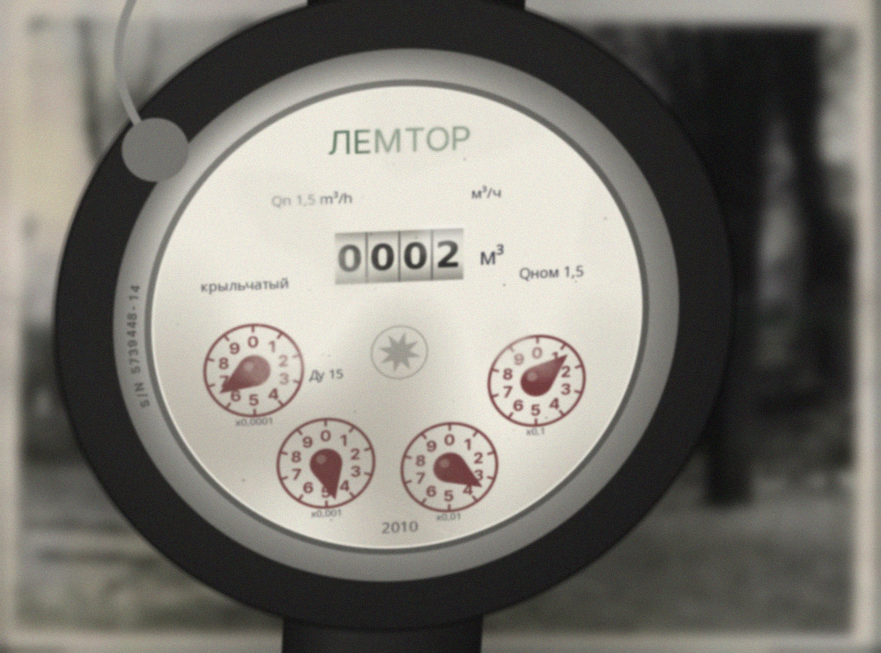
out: 2.1346 m³
